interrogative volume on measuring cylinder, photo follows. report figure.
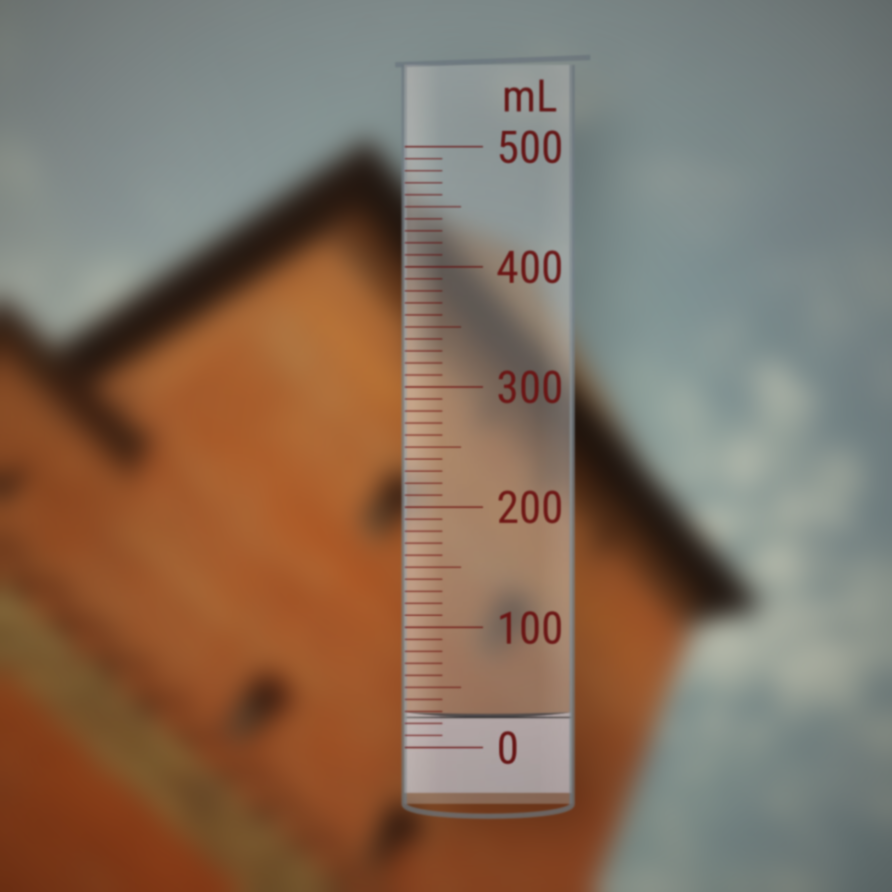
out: 25 mL
